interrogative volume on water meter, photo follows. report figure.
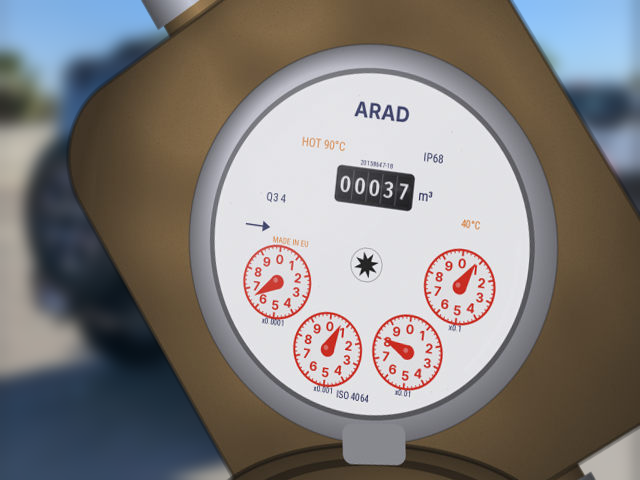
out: 37.0806 m³
